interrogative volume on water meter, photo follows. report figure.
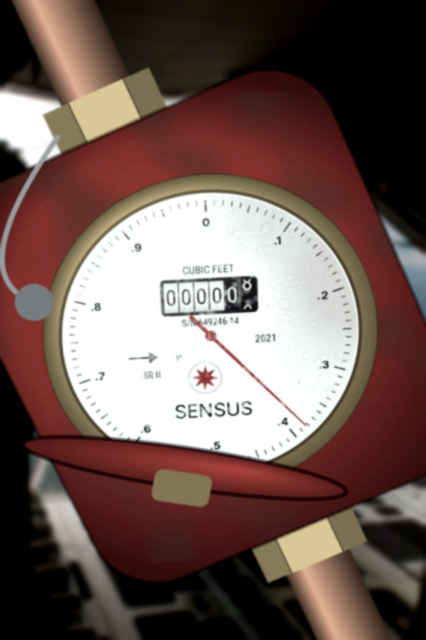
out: 8.38 ft³
